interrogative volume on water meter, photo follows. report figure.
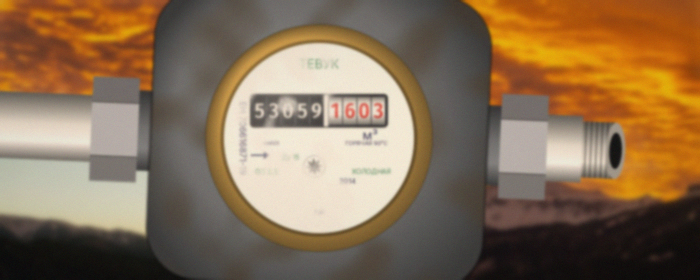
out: 53059.1603 m³
